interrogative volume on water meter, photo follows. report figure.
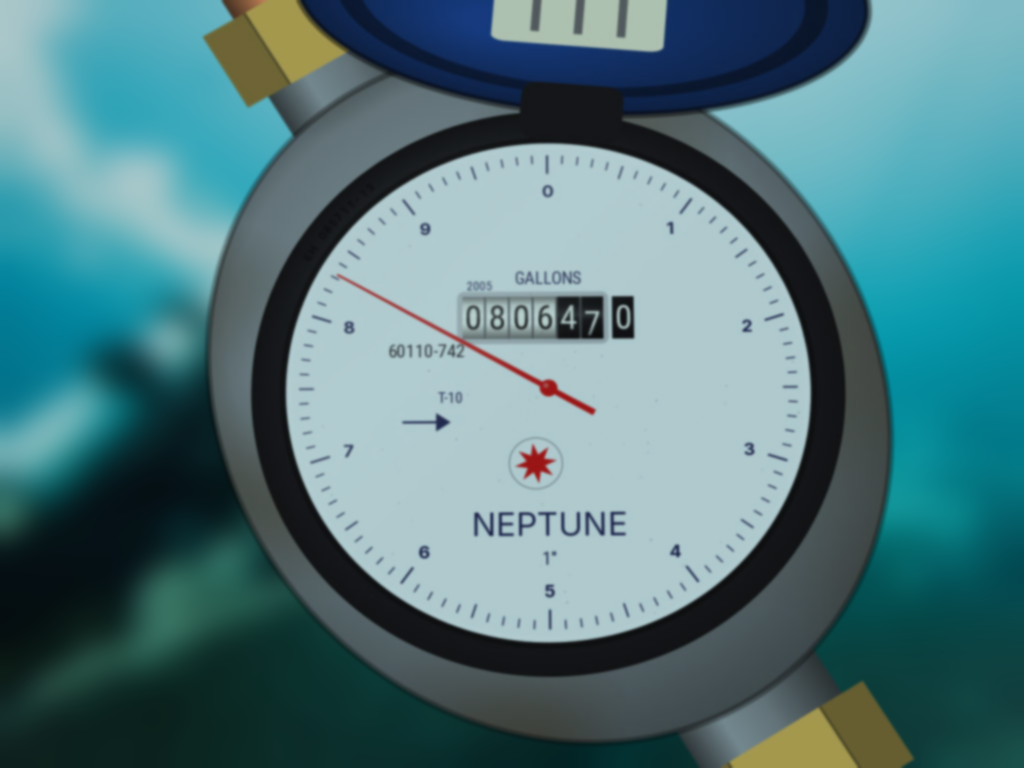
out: 806468.3 gal
